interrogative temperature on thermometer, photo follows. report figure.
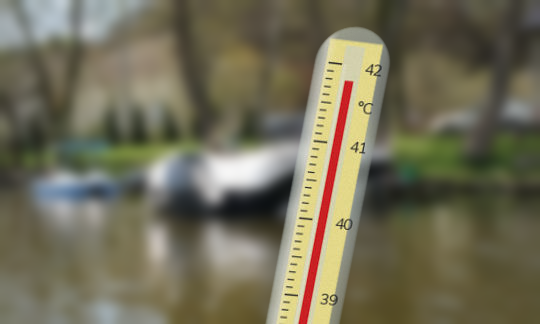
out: 41.8 °C
